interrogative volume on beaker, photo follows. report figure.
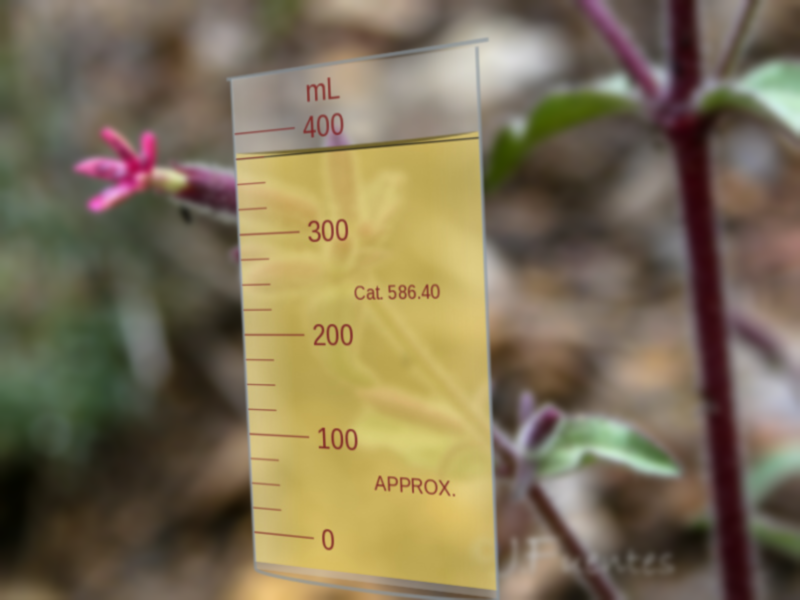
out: 375 mL
